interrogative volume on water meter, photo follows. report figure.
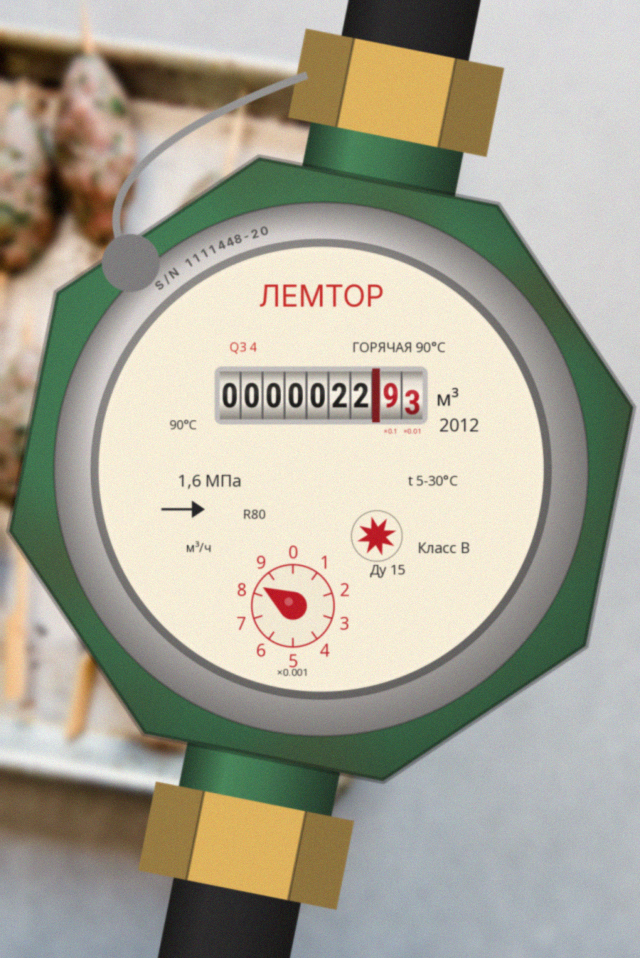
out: 22.928 m³
